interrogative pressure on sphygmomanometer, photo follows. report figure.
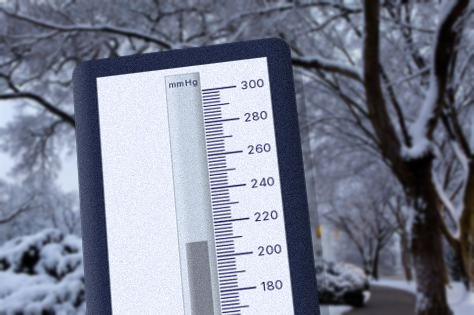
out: 210 mmHg
